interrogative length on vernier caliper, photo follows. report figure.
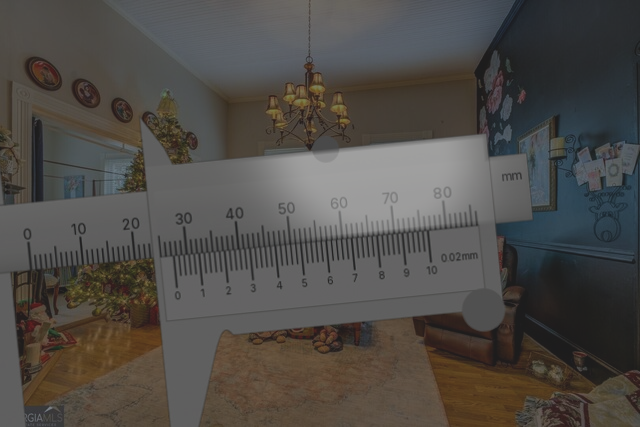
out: 27.5 mm
